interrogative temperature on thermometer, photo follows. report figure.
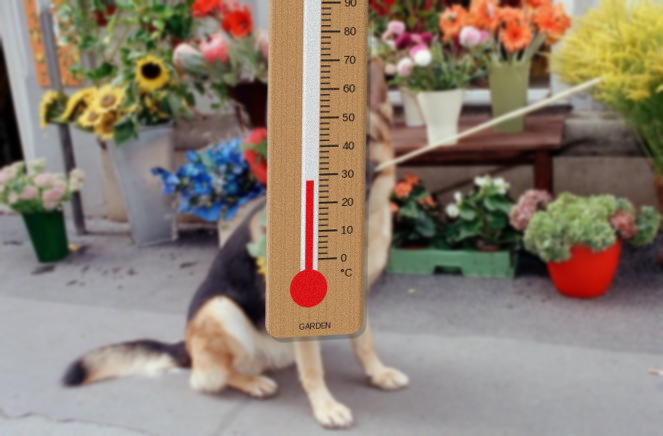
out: 28 °C
